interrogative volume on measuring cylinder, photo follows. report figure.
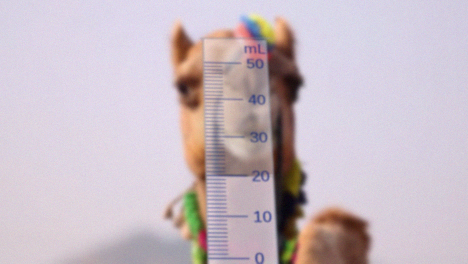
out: 20 mL
